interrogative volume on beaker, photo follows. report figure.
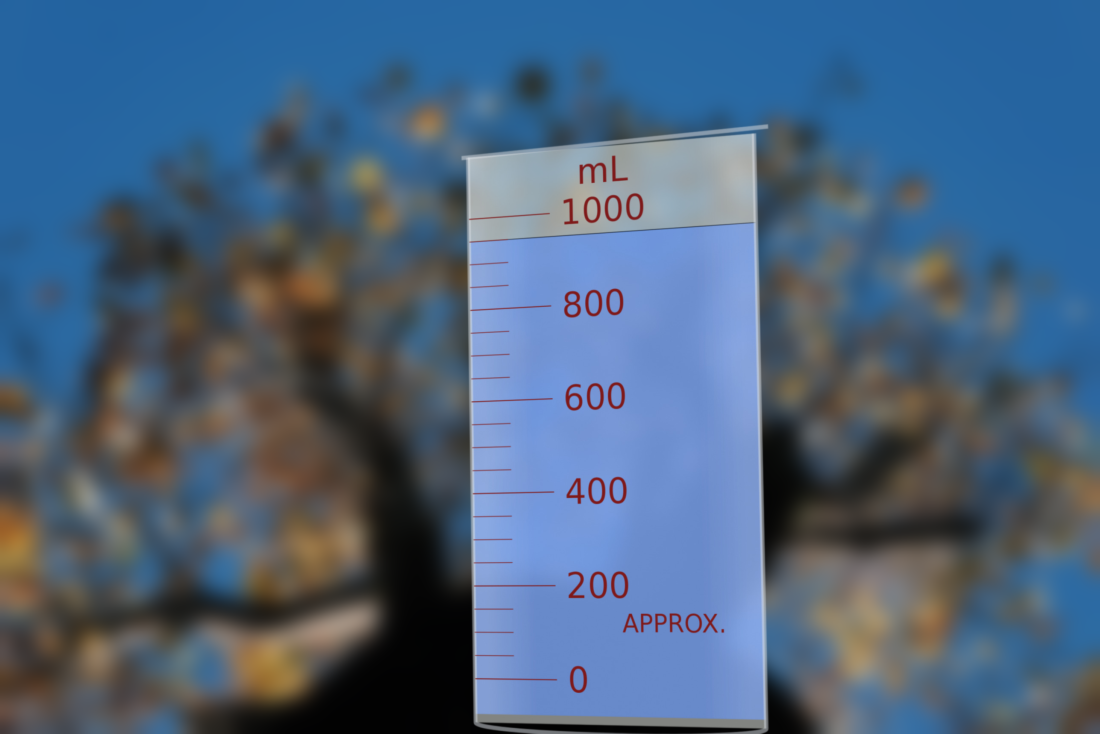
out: 950 mL
